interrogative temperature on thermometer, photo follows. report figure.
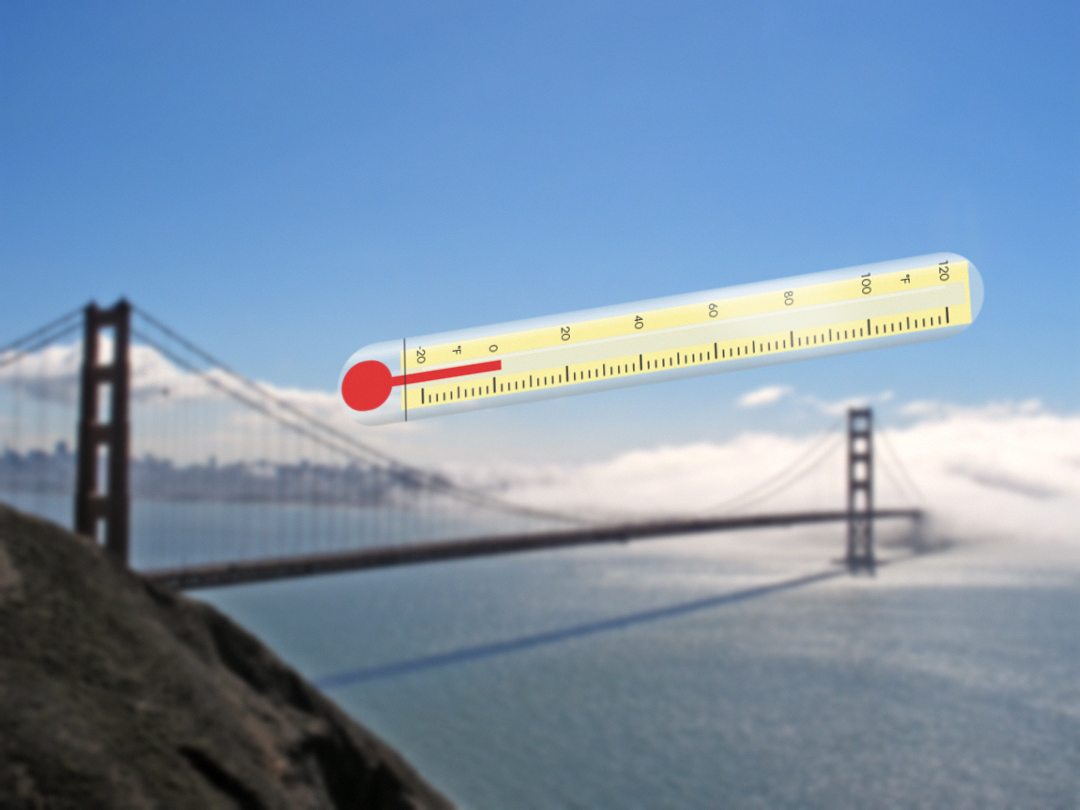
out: 2 °F
